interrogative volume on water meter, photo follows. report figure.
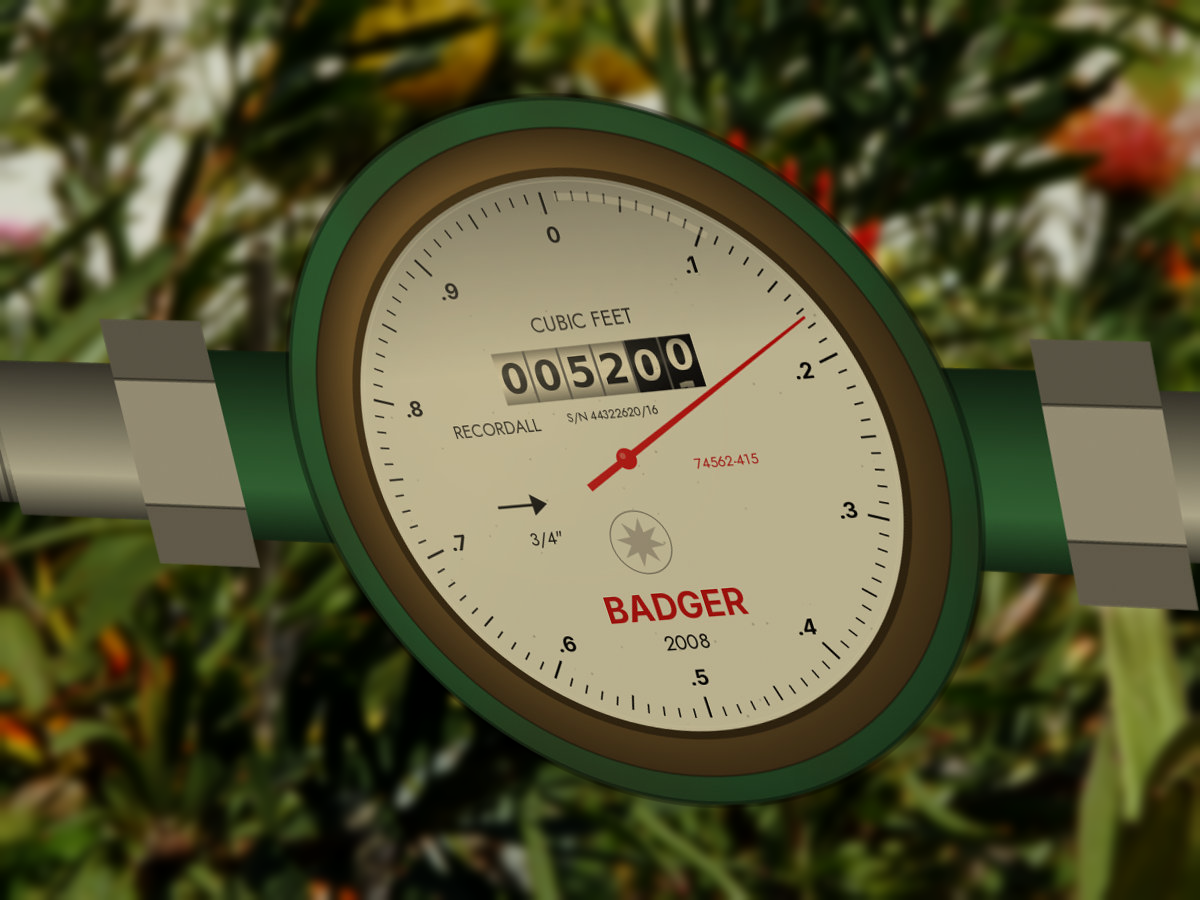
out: 5200.17 ft³
